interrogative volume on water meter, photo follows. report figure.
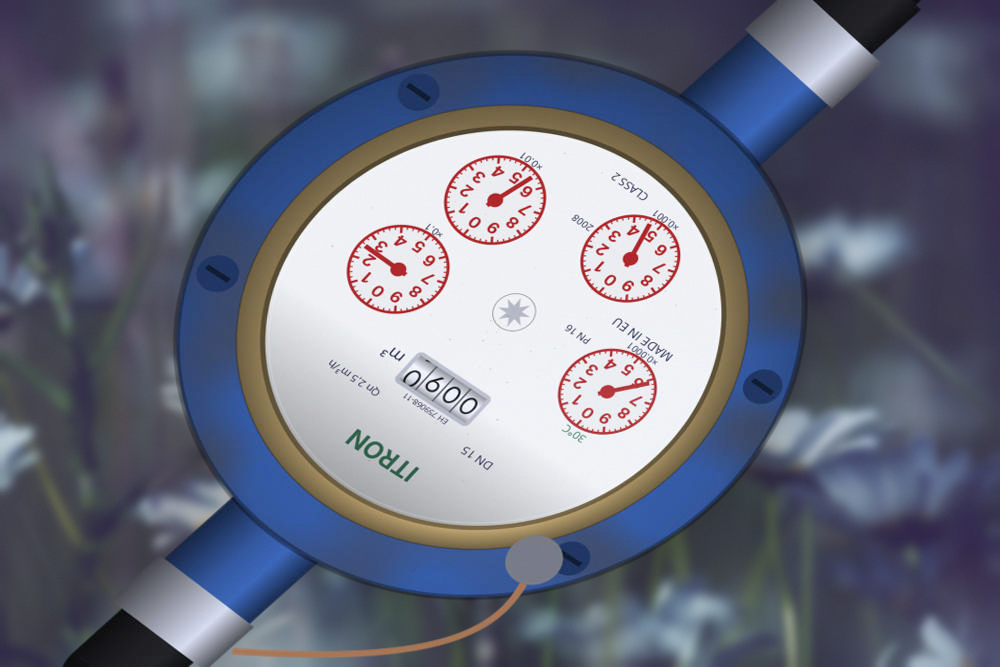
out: 90.2546 m³
